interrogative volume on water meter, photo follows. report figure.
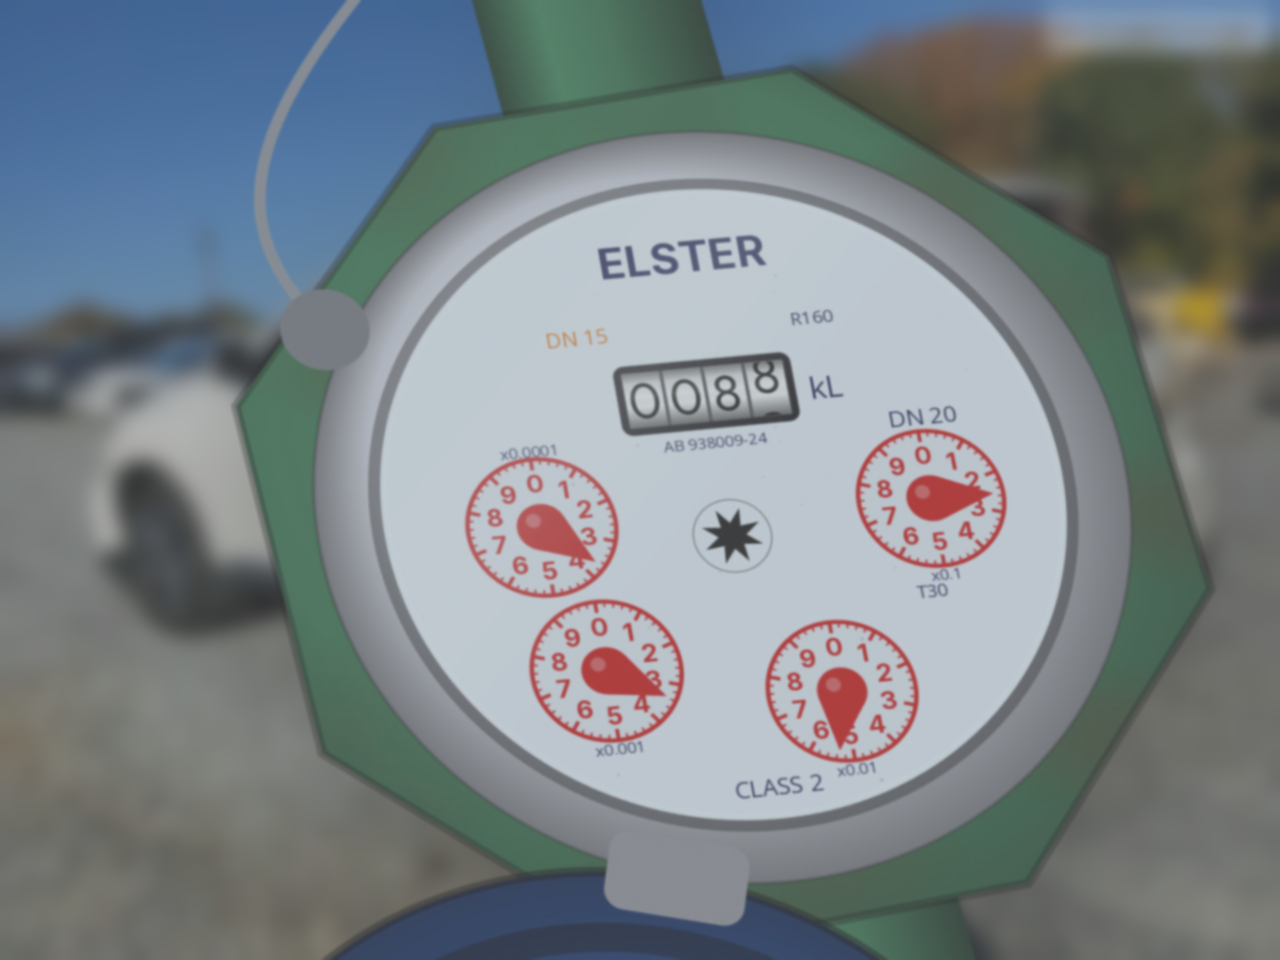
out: 88.2533 kL
